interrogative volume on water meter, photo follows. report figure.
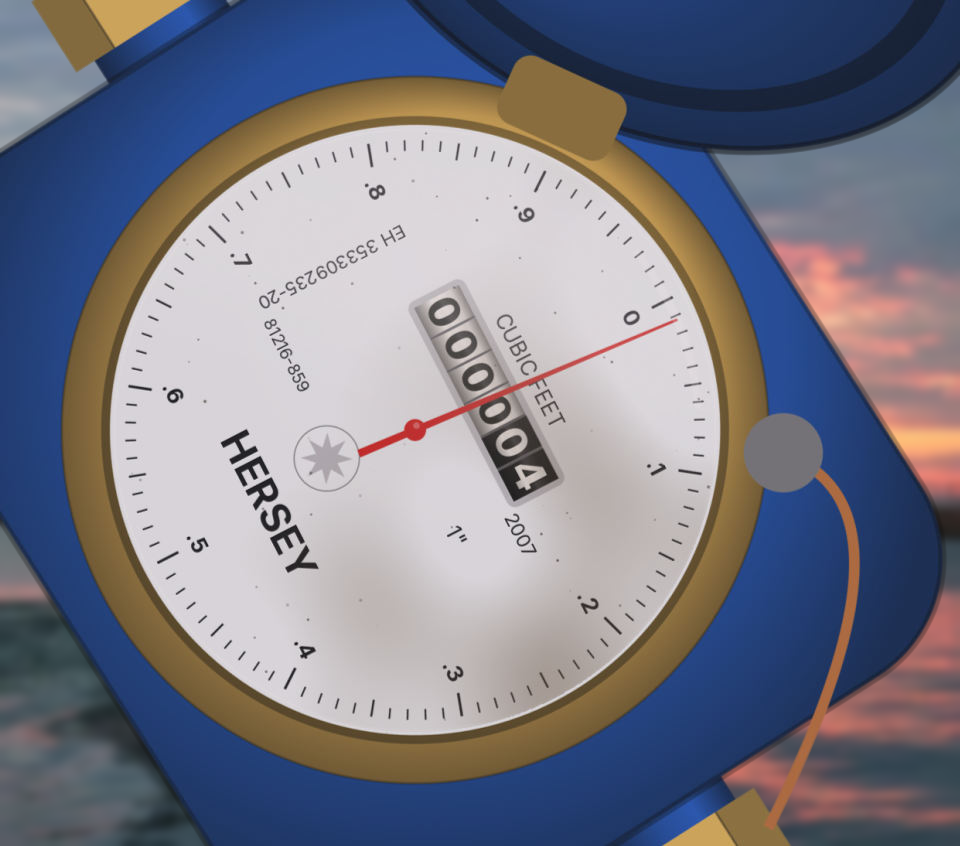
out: 4.01 ft³
